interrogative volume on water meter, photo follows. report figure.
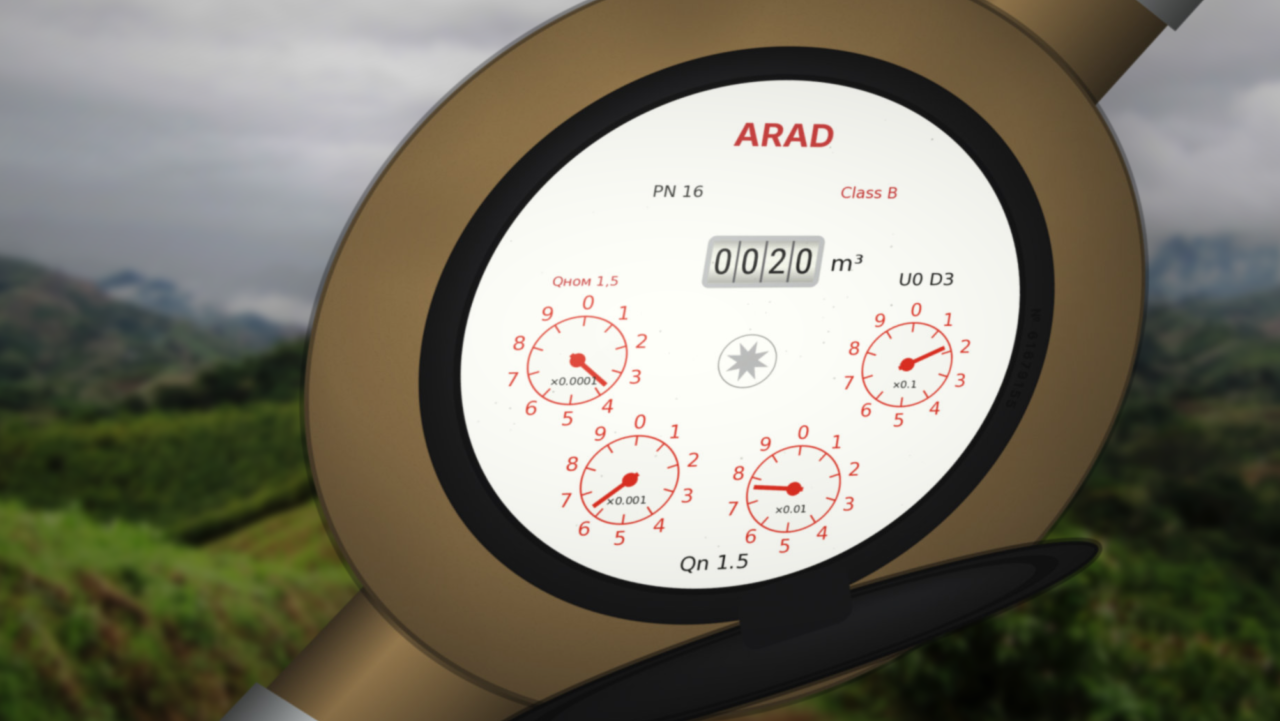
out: 20.1763 m³
